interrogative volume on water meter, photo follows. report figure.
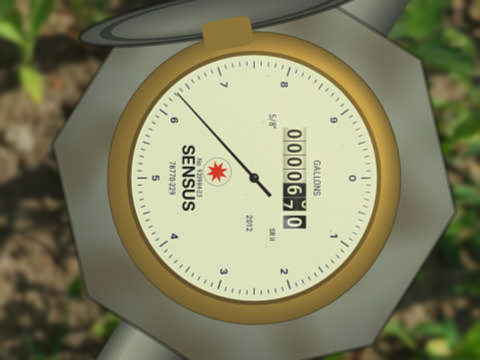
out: 666.3 gal
